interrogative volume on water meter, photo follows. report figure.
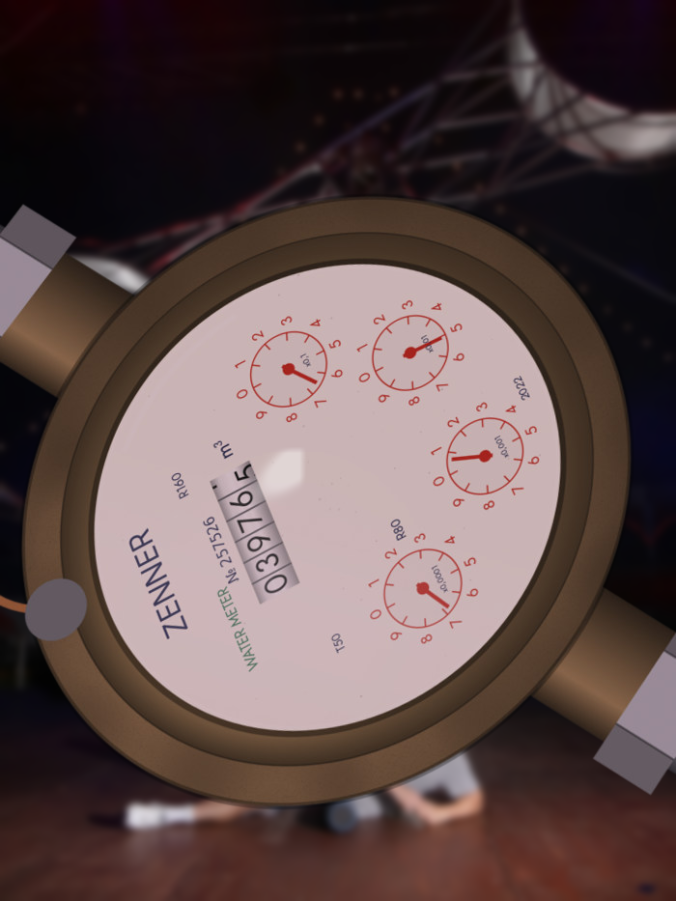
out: 39764.6506 m³
